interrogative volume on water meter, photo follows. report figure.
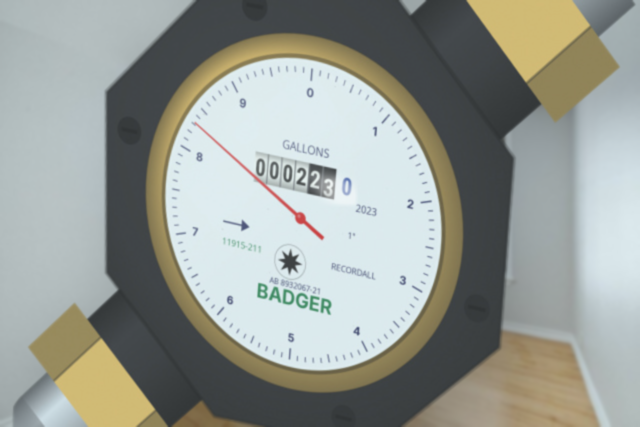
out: 2228.3 gal
